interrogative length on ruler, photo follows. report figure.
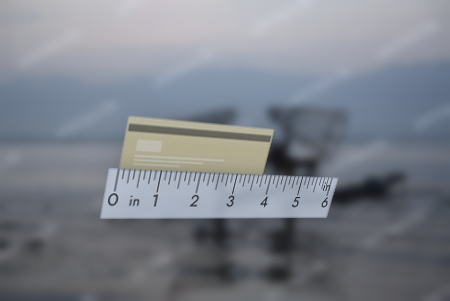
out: 3.75 in
